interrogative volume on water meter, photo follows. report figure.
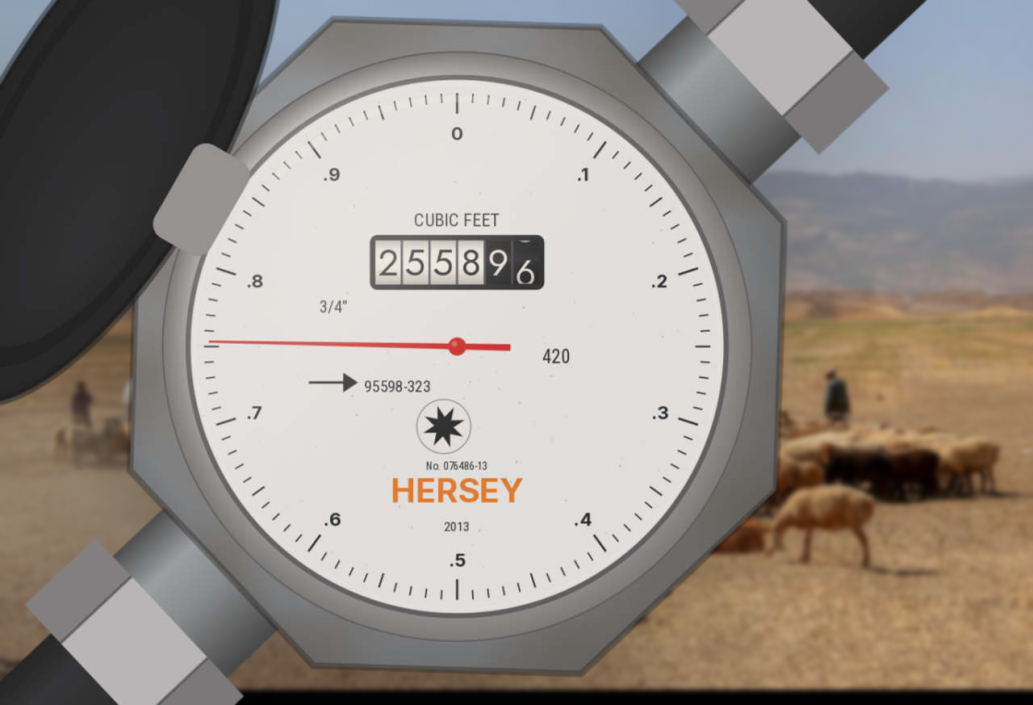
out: 255895.75 ft³
